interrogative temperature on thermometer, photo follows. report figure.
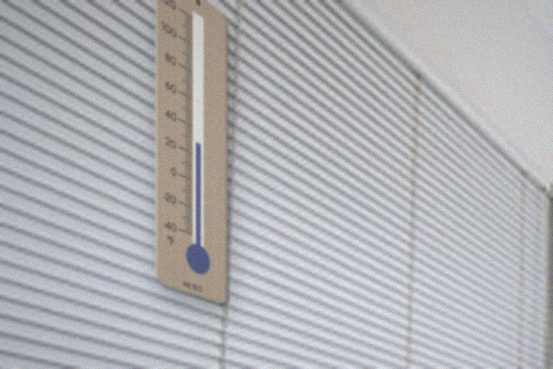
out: 30 °F
